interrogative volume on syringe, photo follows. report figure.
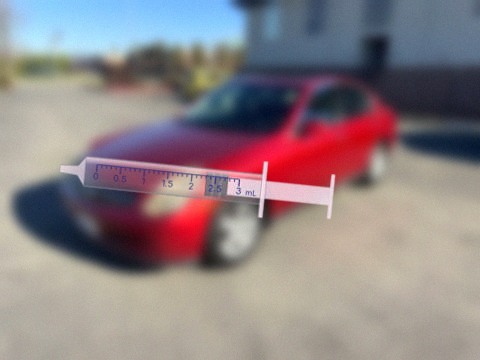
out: 2.3 mL
